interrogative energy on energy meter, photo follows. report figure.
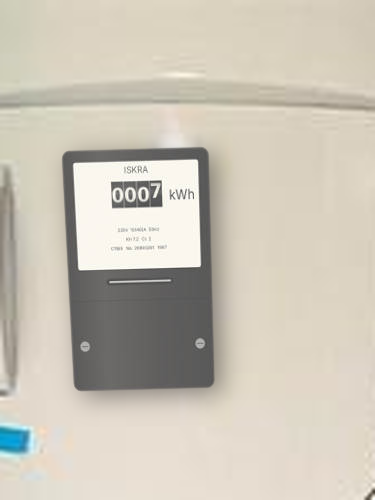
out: 7 kWh
